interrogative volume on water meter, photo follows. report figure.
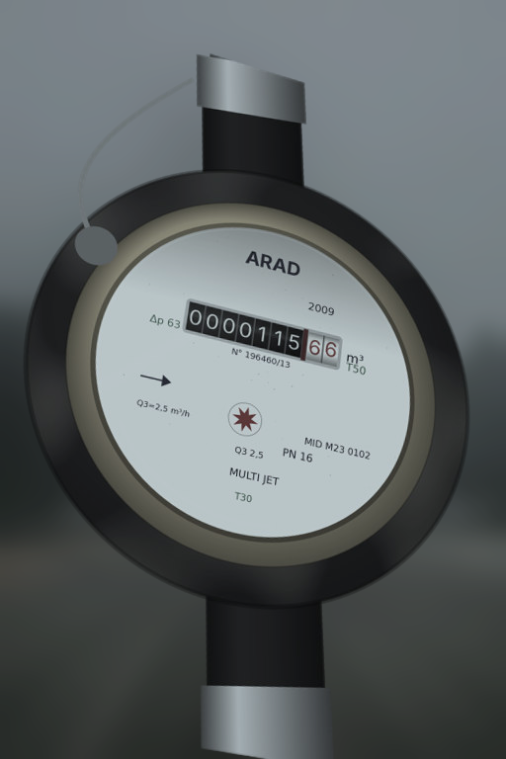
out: 115.66 m³
